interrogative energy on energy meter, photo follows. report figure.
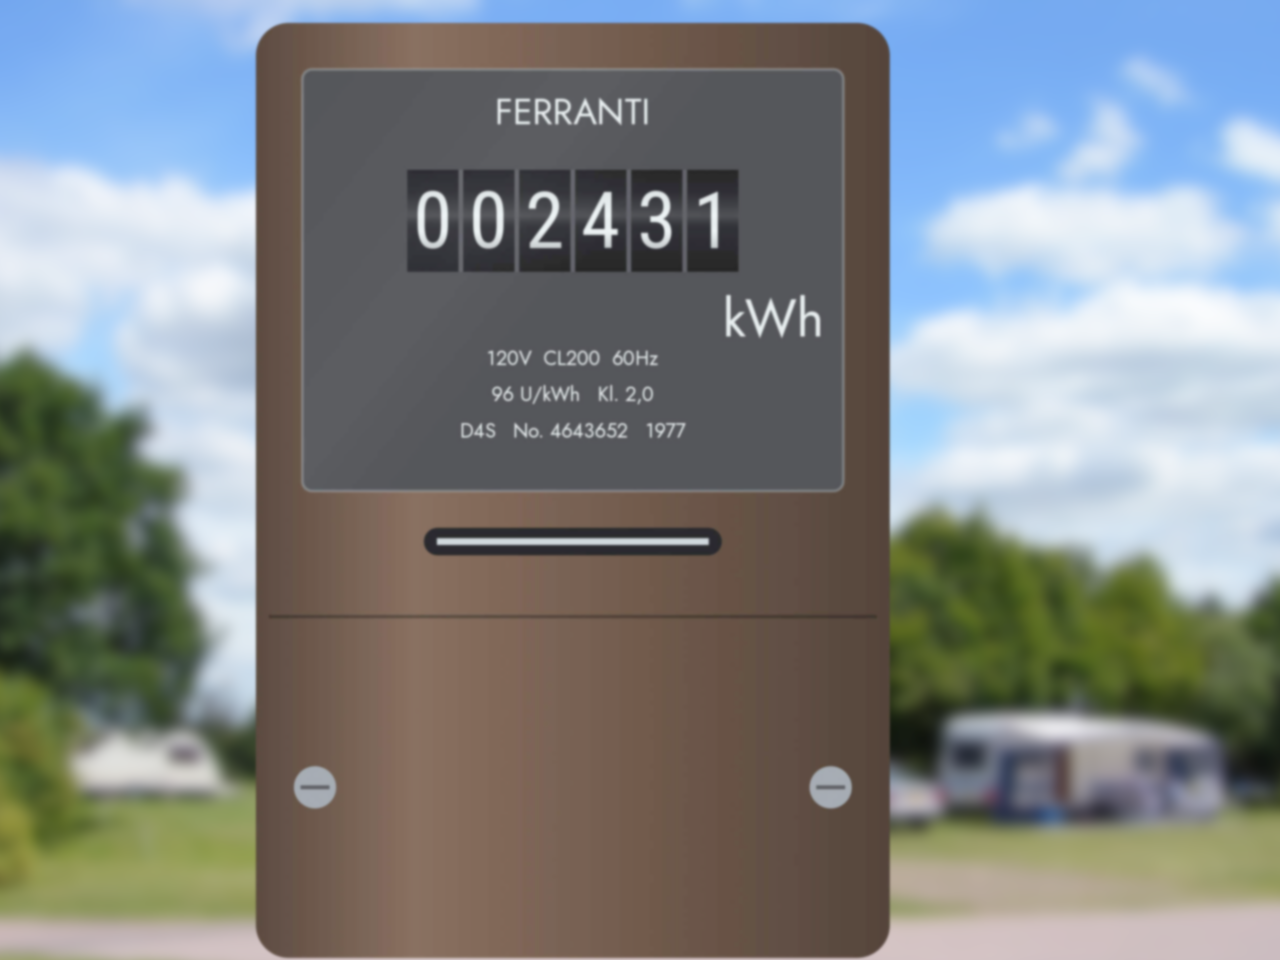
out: 2431 kWh
